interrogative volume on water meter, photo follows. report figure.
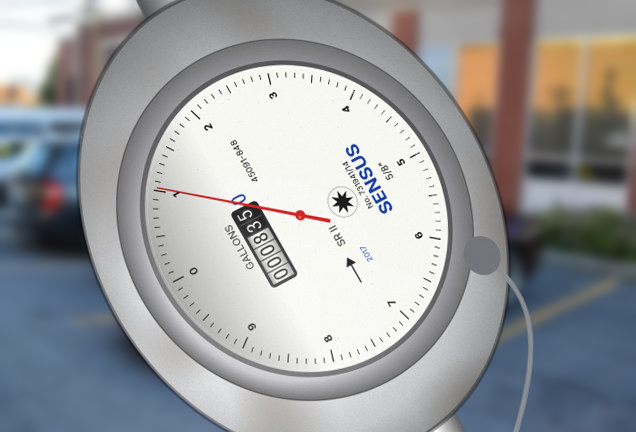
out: 8351.0 gal
